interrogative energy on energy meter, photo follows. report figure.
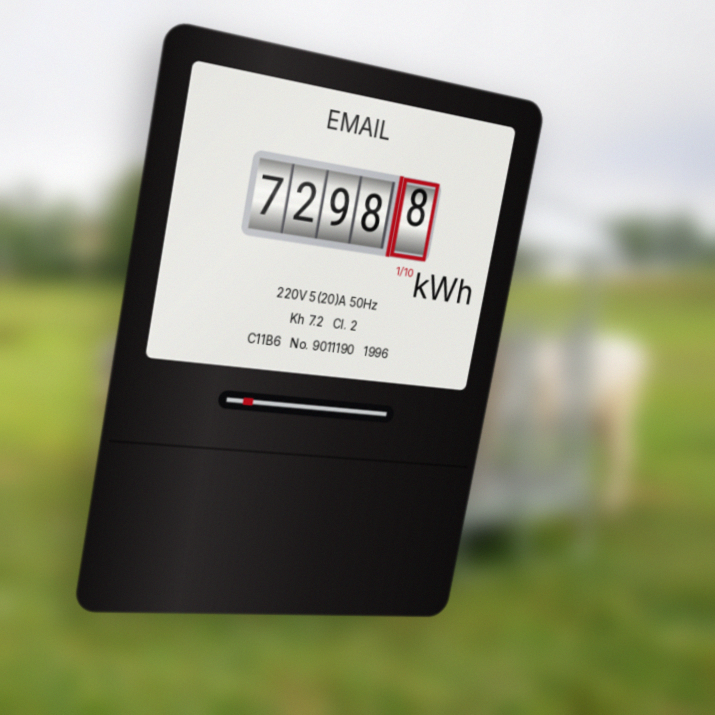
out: 7298.8 kWh
